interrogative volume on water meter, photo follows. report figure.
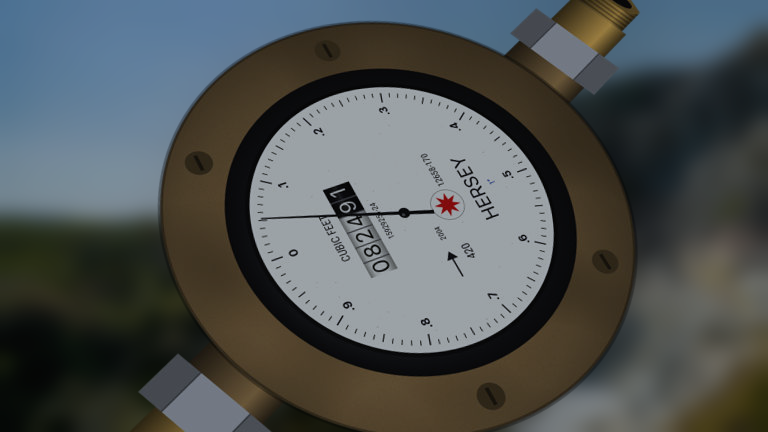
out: 82491.05 ft³
